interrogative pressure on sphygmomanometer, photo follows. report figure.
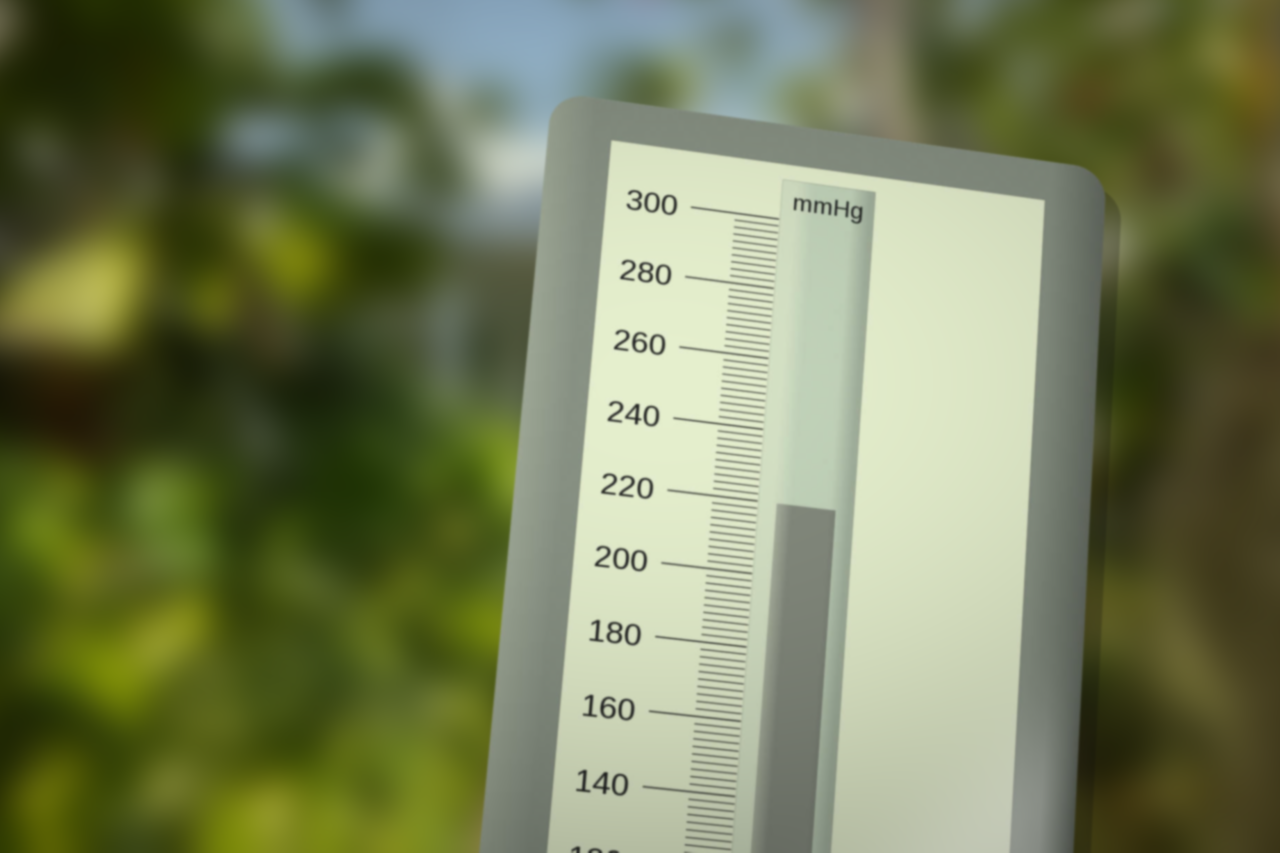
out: 220 mmHg
